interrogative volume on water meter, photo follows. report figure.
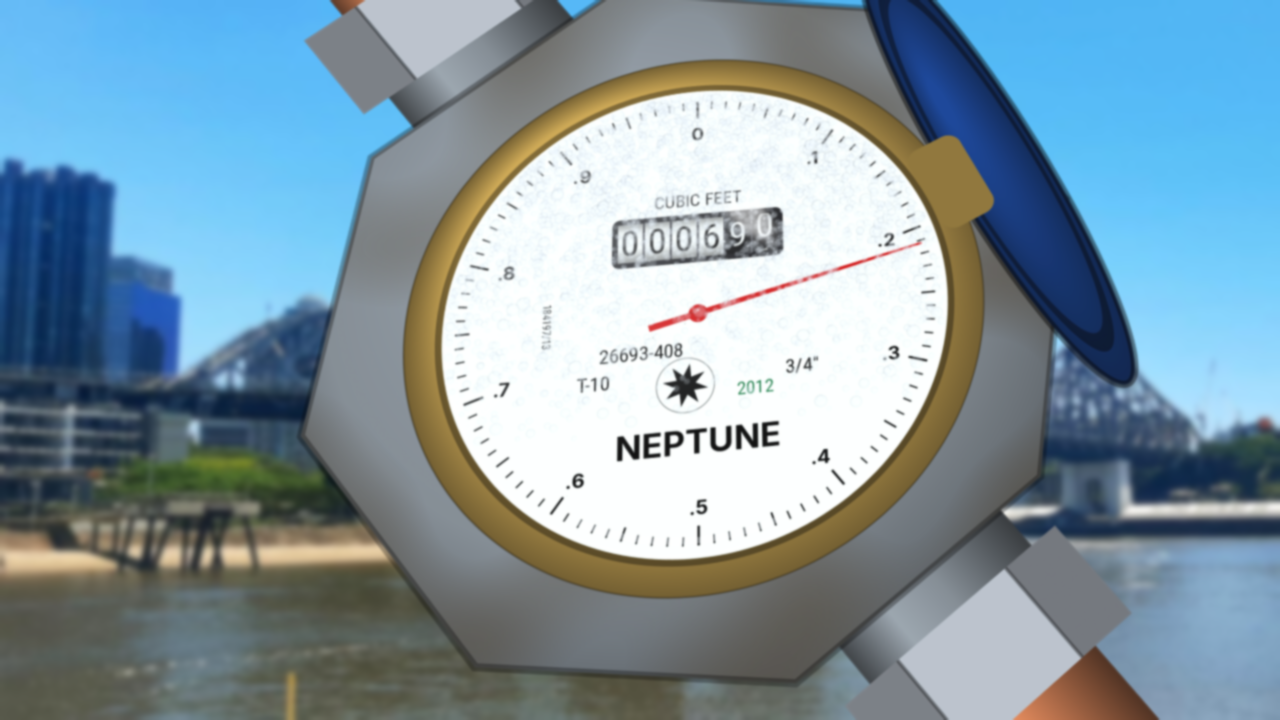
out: 690.21 ft³
